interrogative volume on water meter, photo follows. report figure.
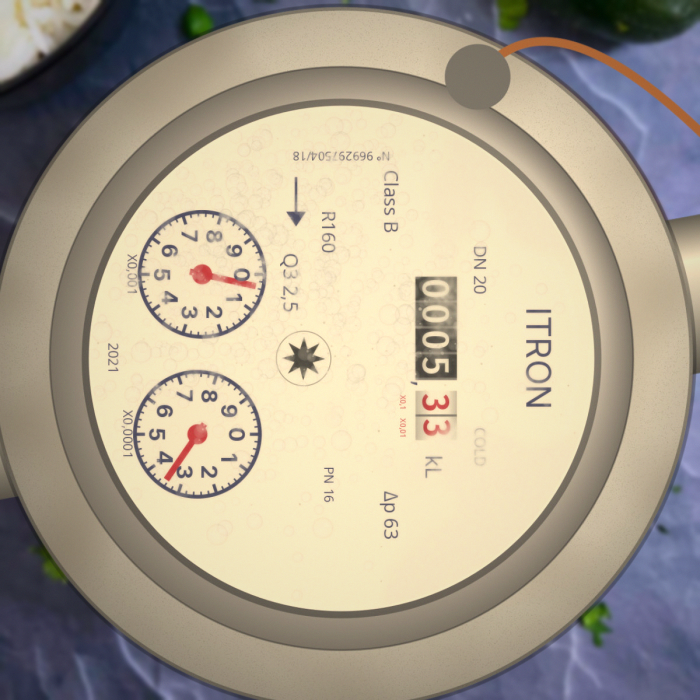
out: 5.3303 kL
